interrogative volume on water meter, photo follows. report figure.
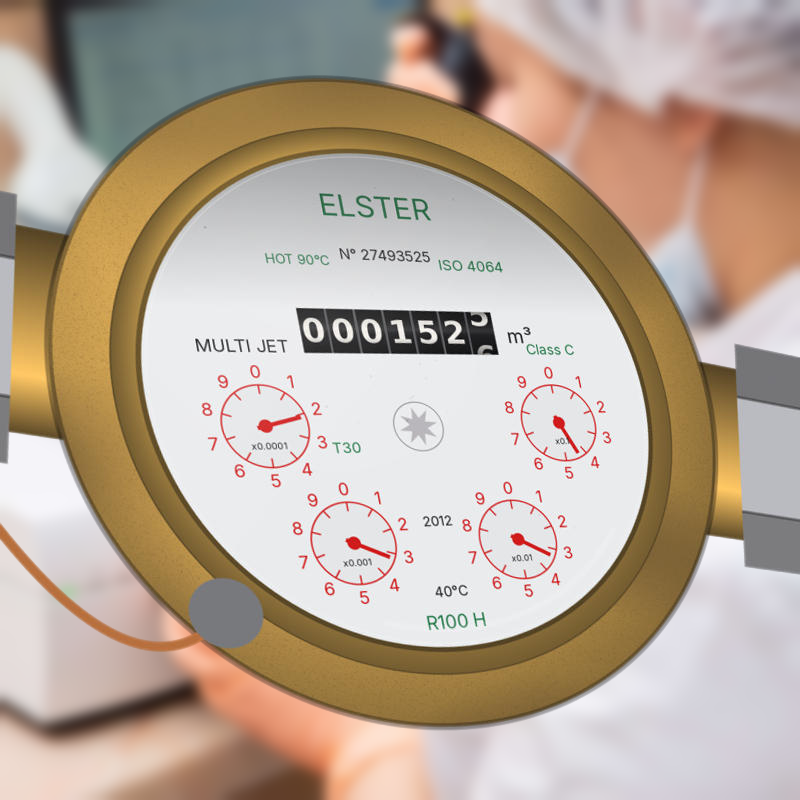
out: 1525.4332 m³
